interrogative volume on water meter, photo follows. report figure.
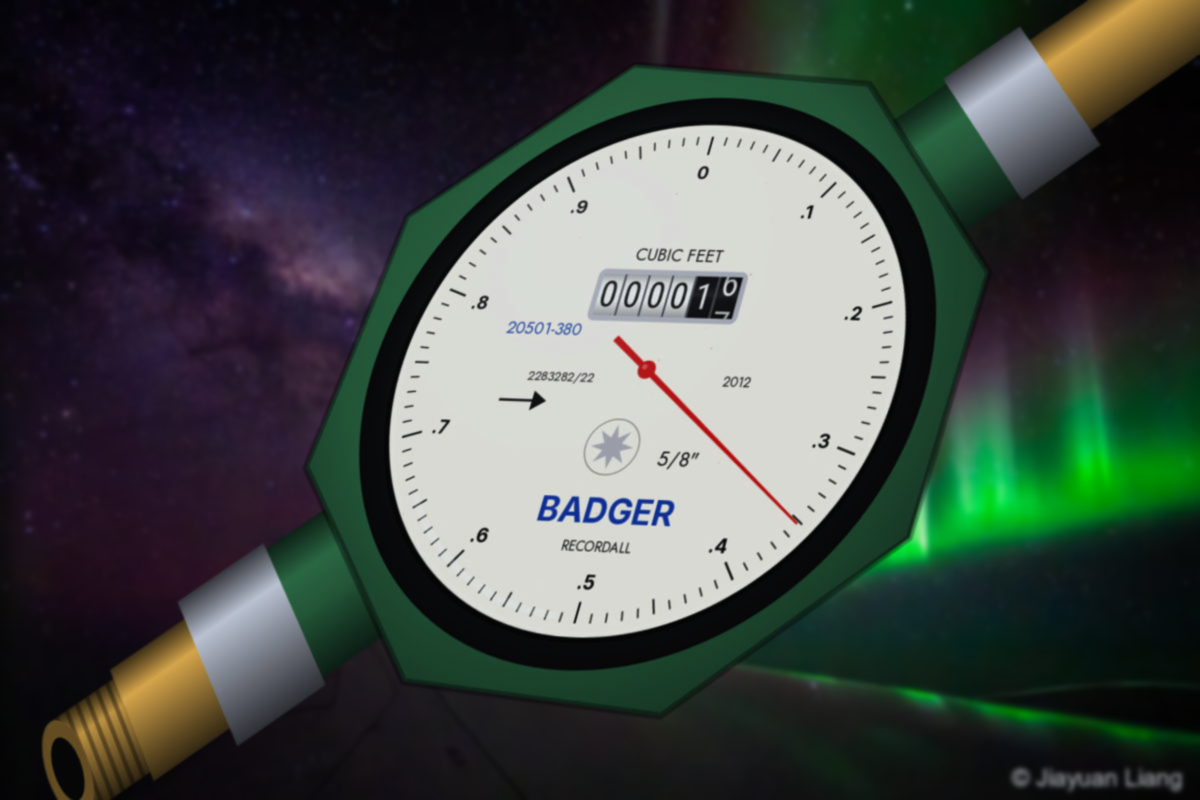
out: 16.35 ft³
